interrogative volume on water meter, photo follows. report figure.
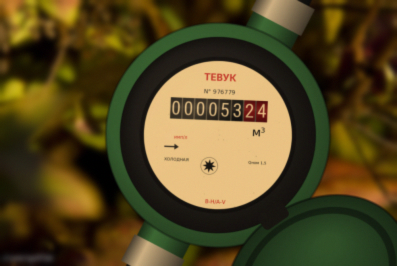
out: 53.24 m³
